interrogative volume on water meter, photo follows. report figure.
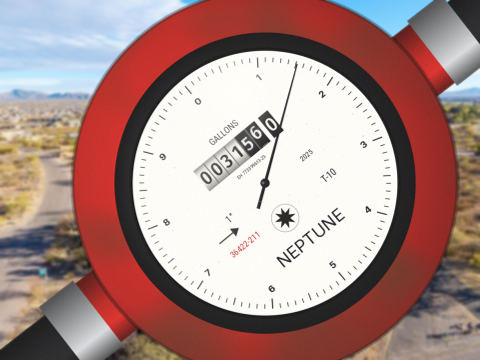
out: 31561.5 gal
